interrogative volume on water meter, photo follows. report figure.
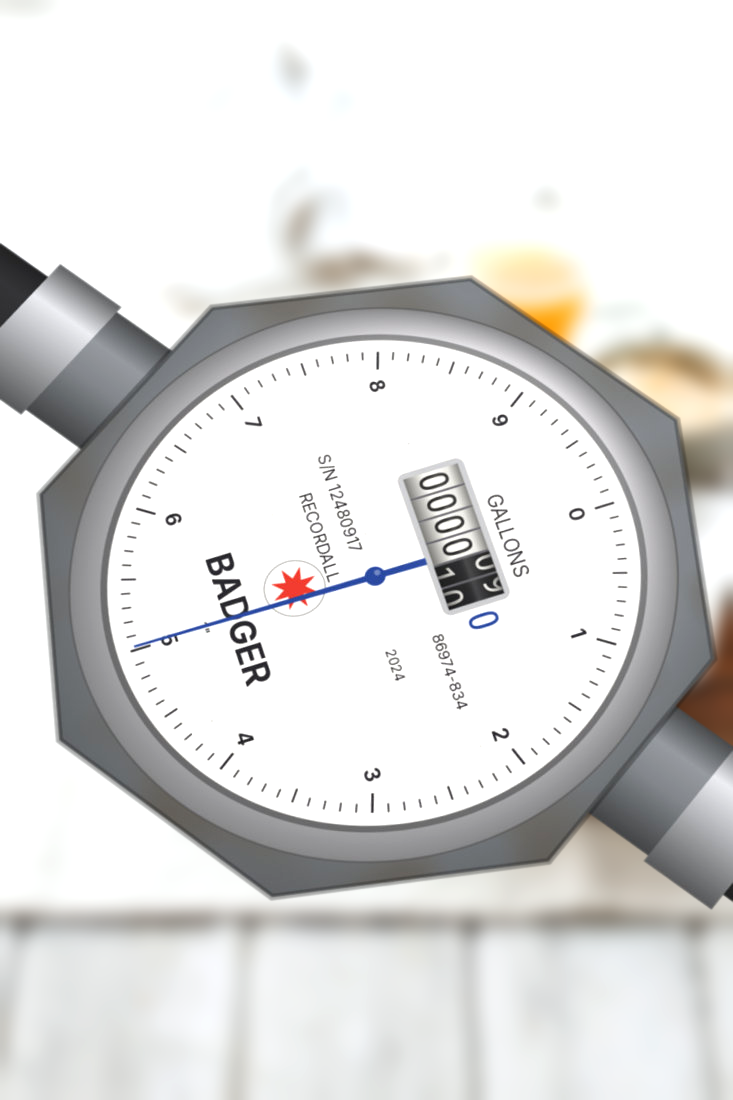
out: 95.0 gal
